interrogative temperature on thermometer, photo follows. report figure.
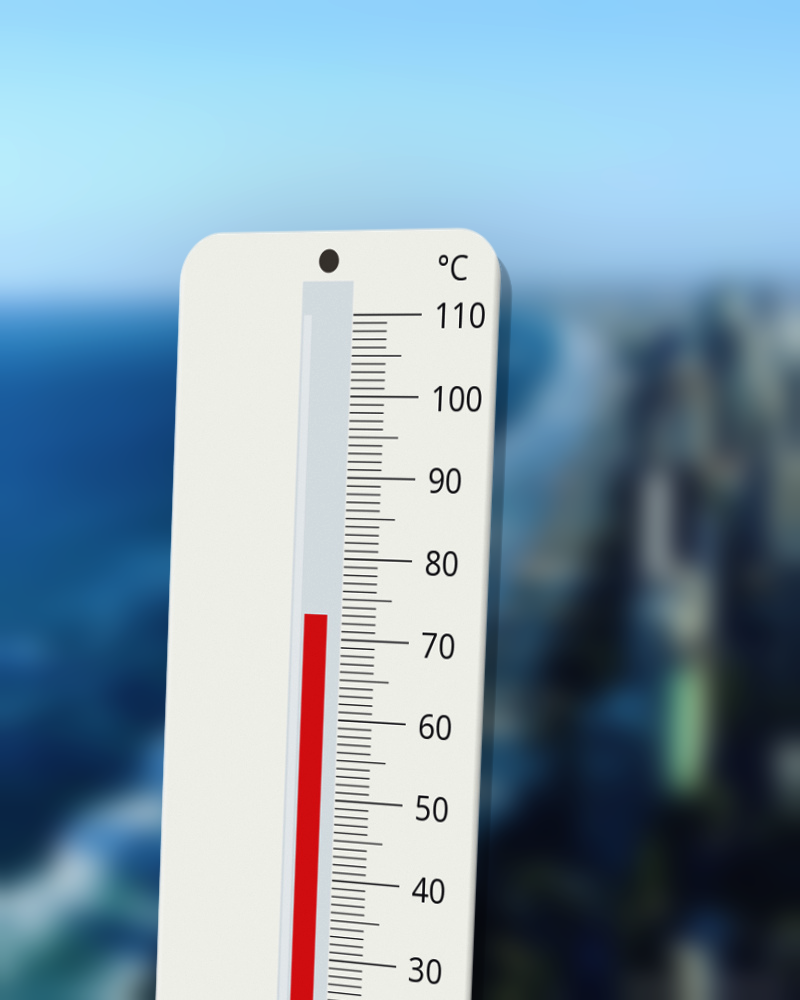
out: 73 °C
